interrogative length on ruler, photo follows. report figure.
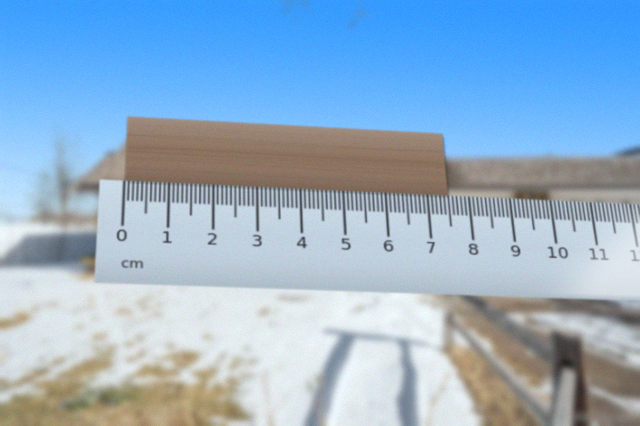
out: 7.5 cm
